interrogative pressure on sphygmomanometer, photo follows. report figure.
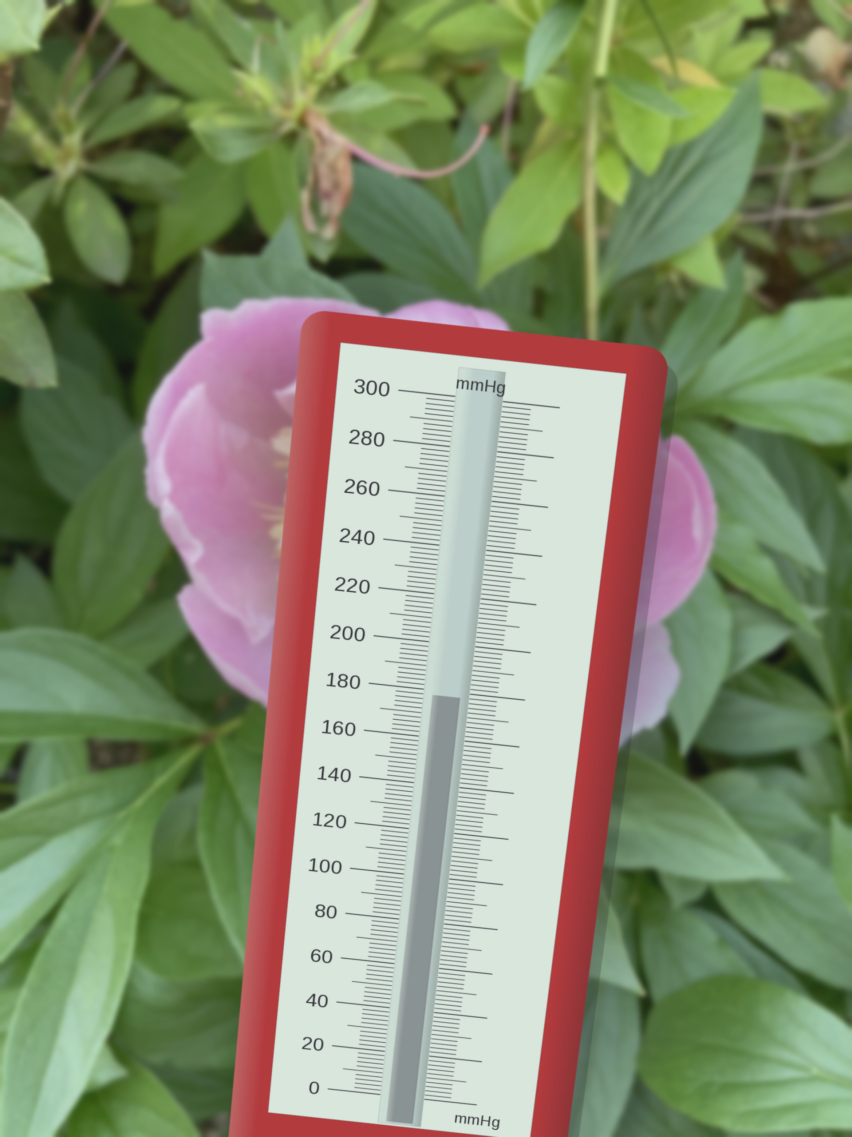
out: 178 mmHg
